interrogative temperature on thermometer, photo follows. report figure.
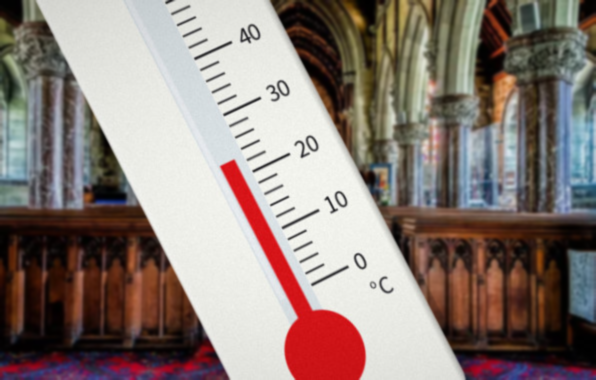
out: 23 °C
